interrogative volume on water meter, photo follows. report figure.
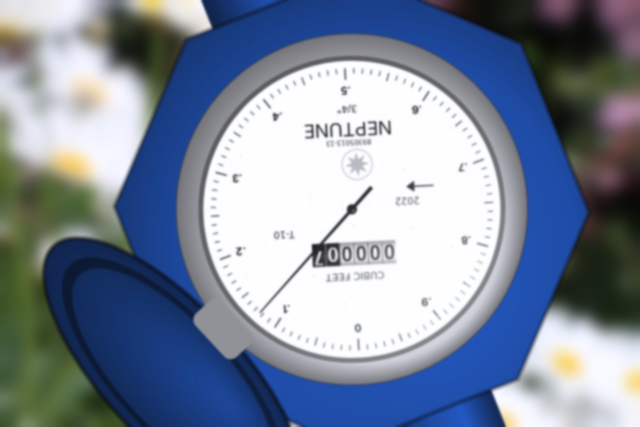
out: 7.12 ft³
